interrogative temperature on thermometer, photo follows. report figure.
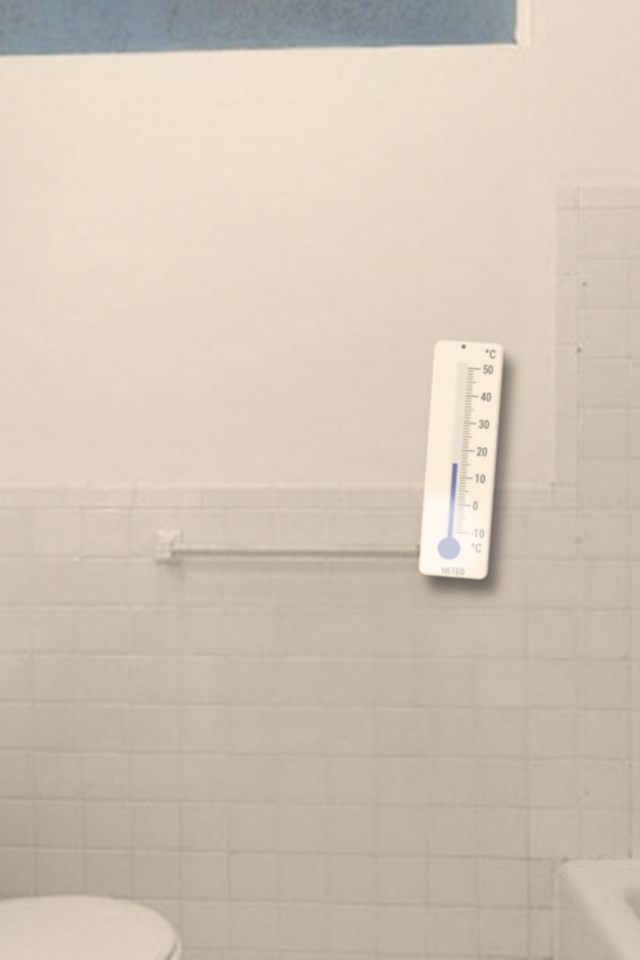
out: 15 °C
